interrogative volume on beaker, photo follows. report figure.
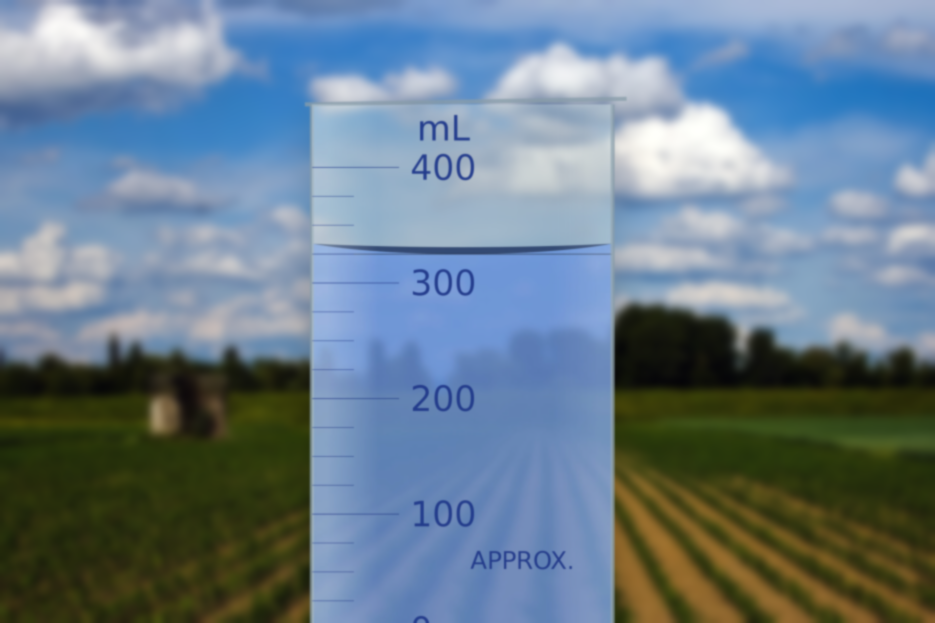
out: 325 mL
